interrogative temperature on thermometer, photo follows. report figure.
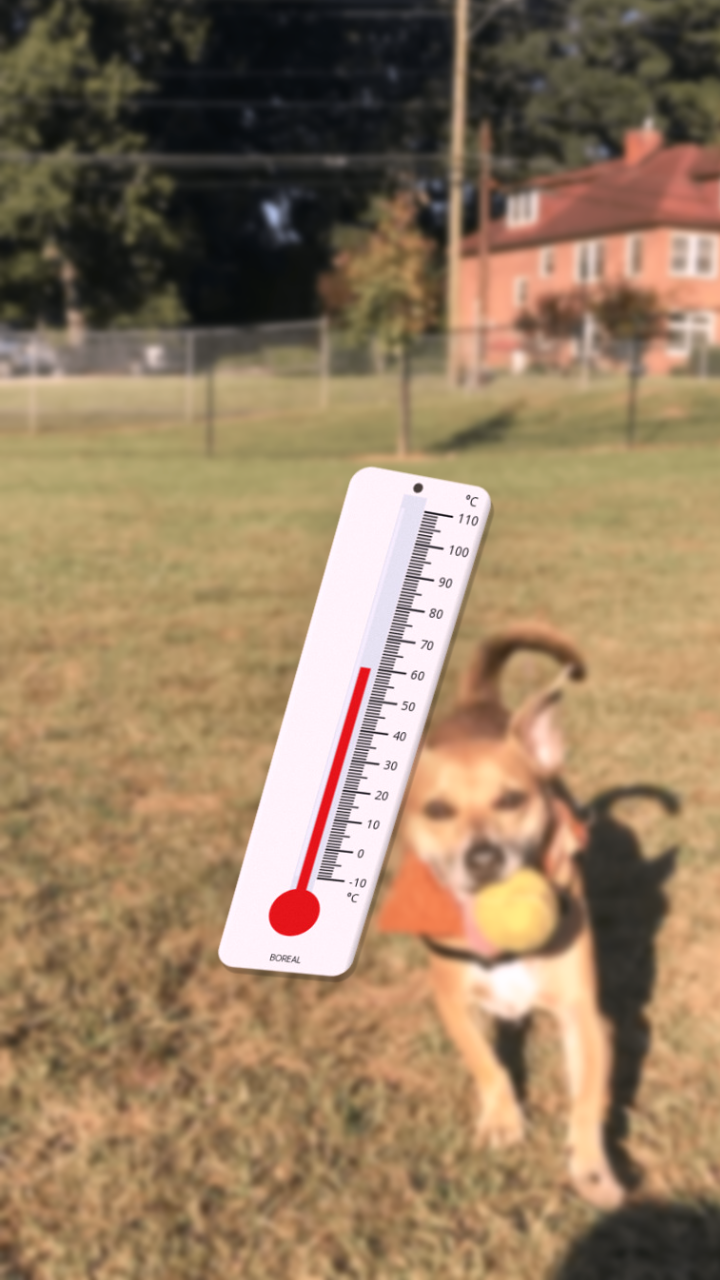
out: 60 °C
